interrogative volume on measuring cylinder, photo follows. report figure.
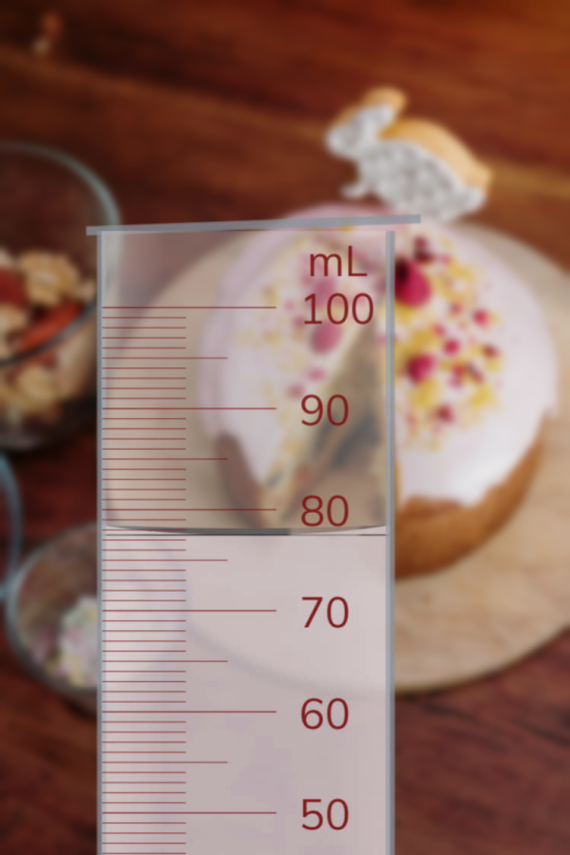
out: 77.5 mL
